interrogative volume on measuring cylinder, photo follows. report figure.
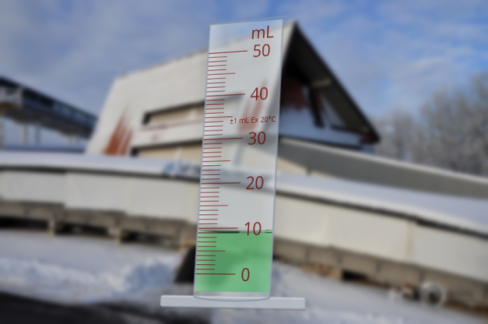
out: 9 mL
